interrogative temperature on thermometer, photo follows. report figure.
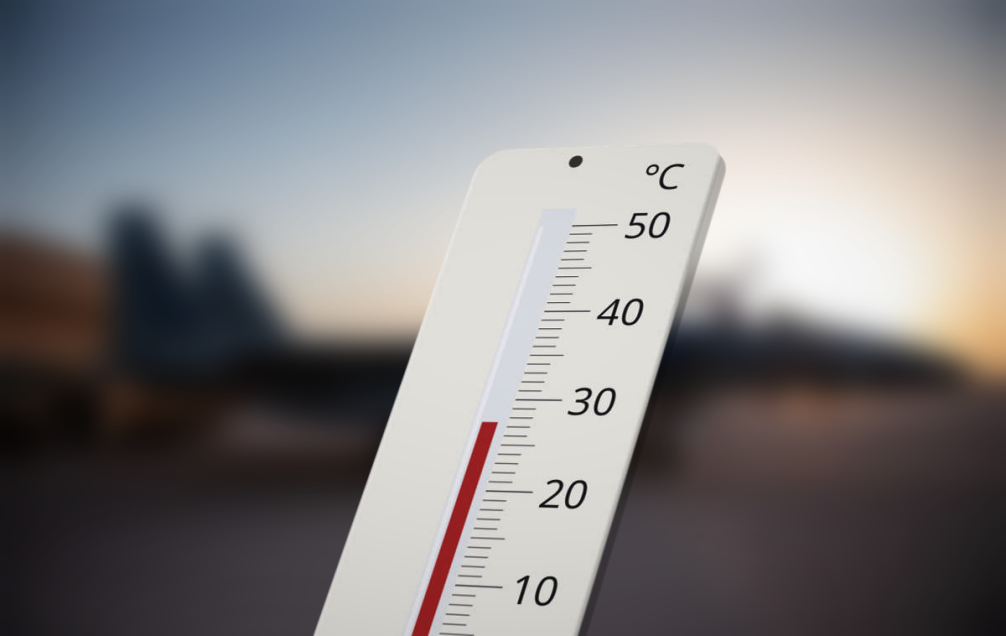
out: 27.5 °C
